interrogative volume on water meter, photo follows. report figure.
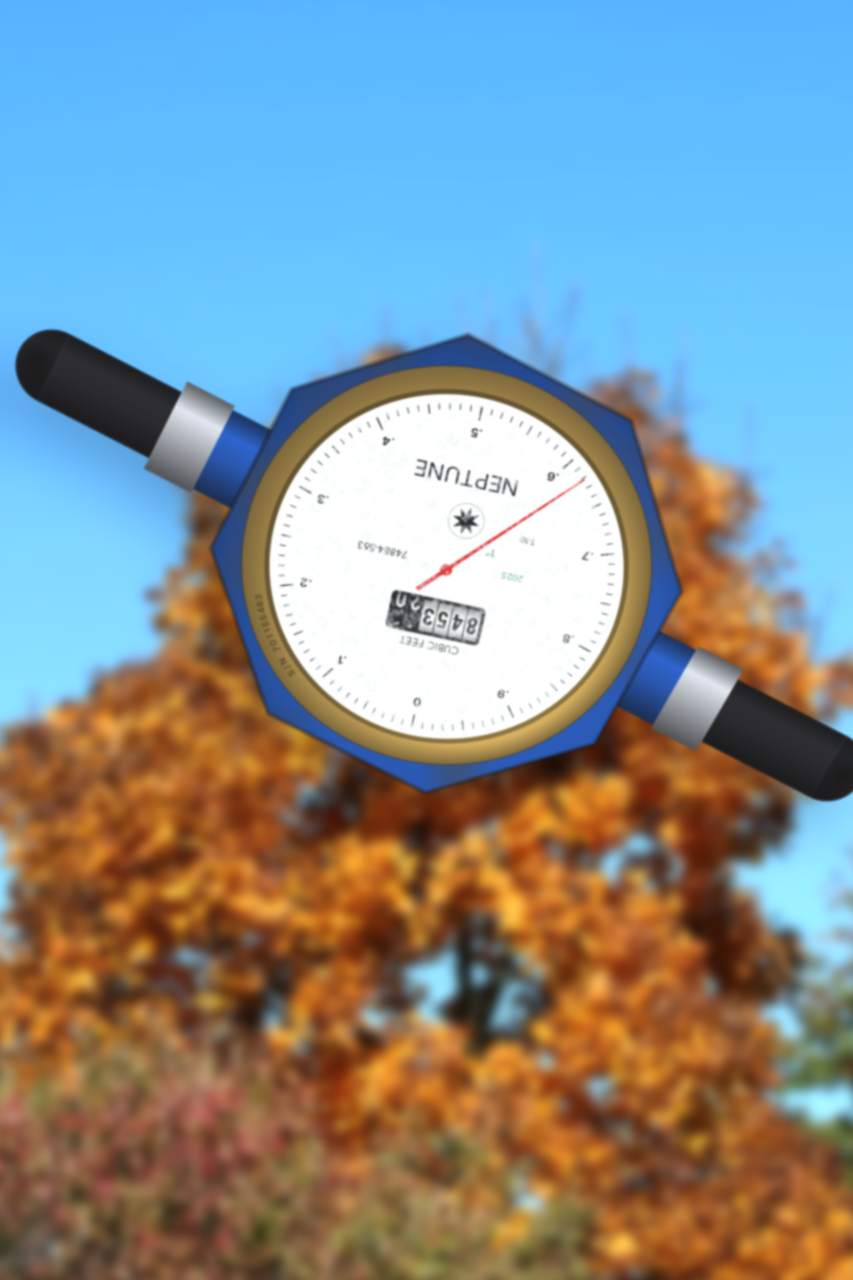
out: 845319.62 ft³
